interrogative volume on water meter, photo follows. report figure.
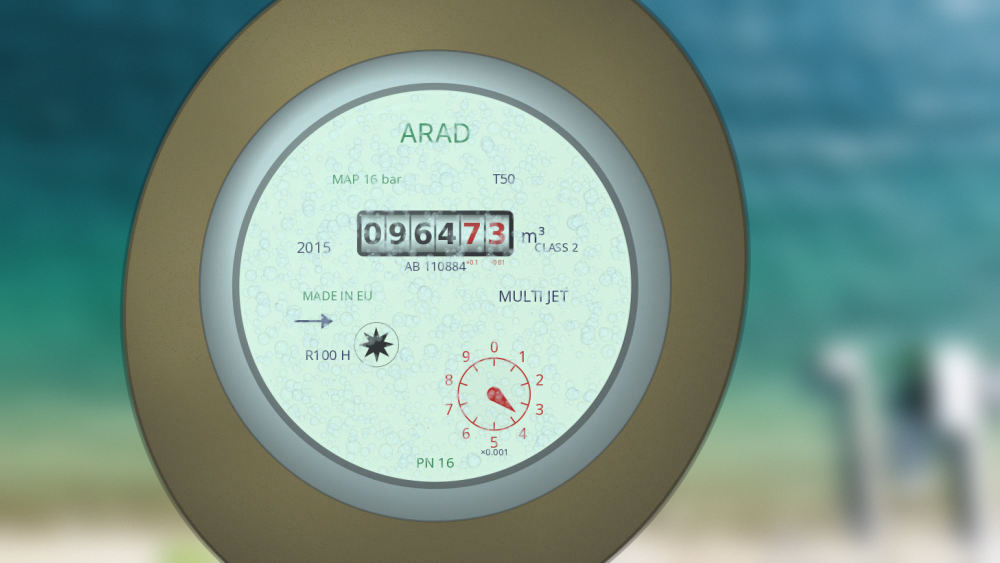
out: 964.733 m³
